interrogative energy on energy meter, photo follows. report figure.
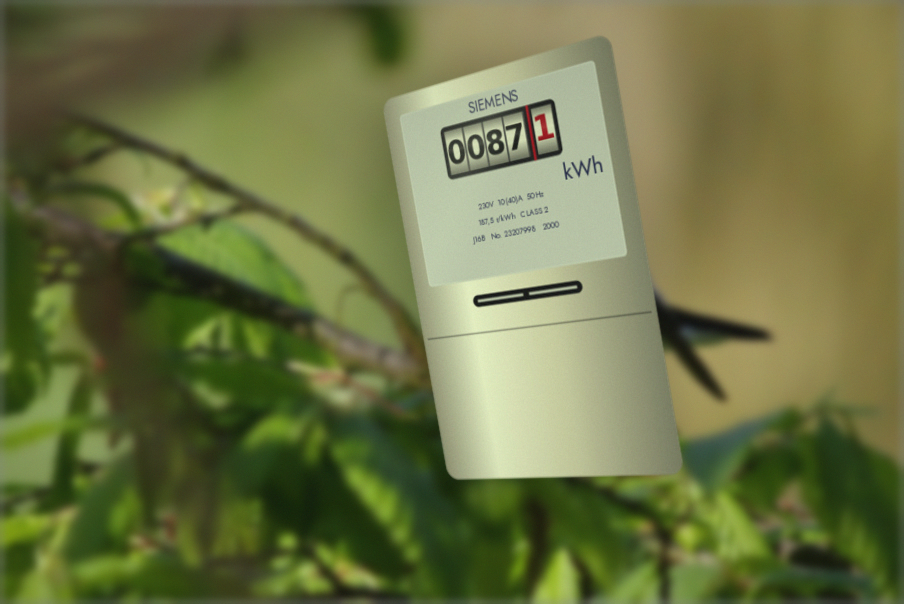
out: 87.1 kWh
